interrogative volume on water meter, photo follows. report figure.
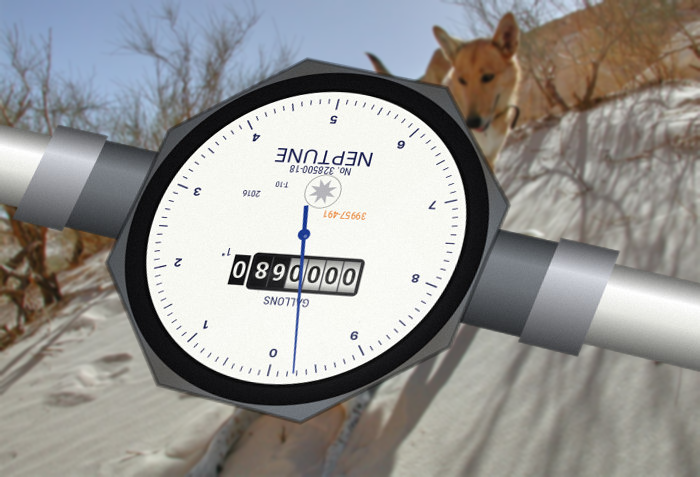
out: 679.7 gal
